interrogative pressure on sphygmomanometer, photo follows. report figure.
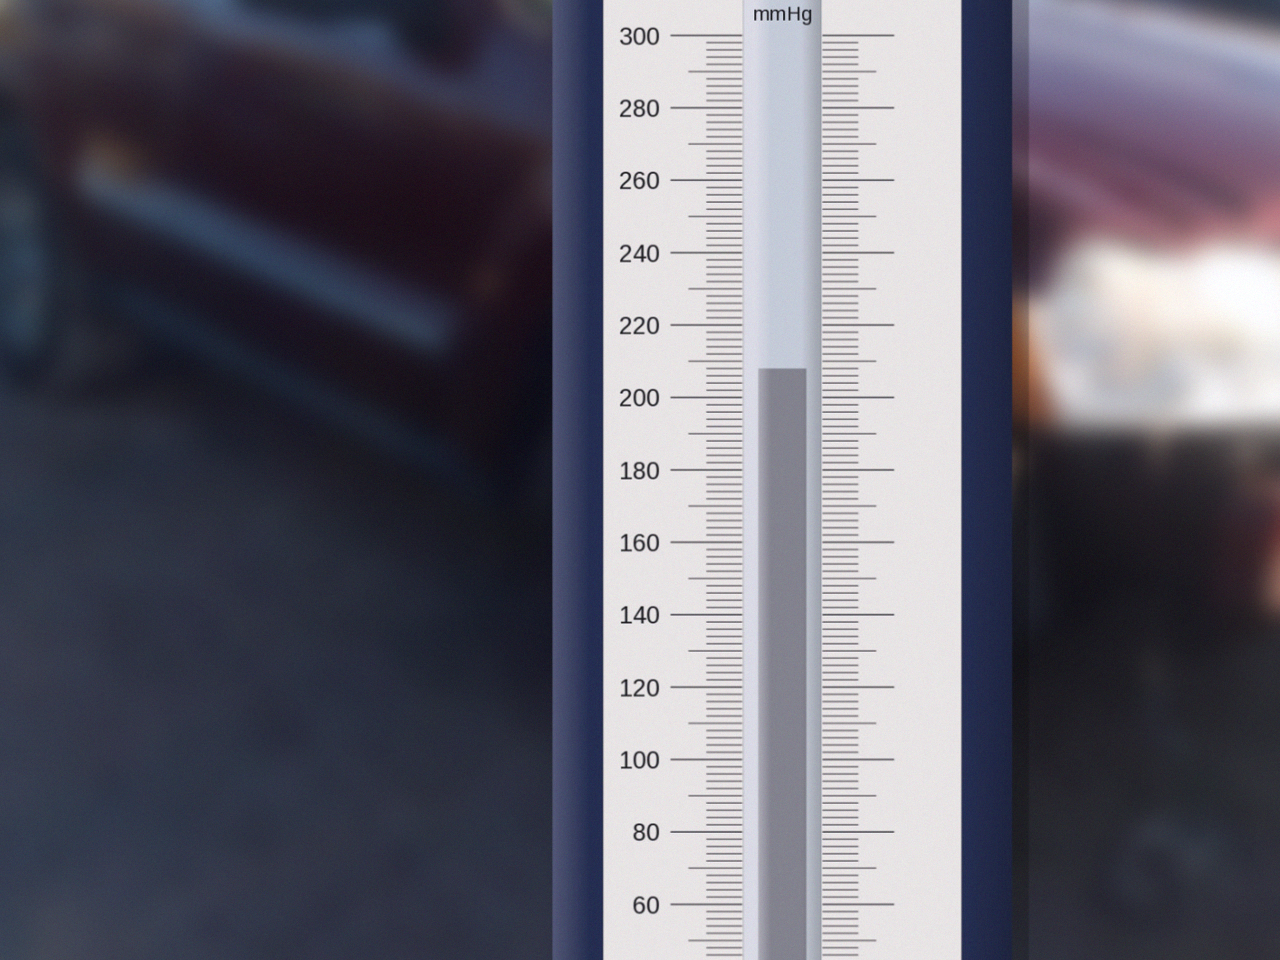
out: 208 mmHg
